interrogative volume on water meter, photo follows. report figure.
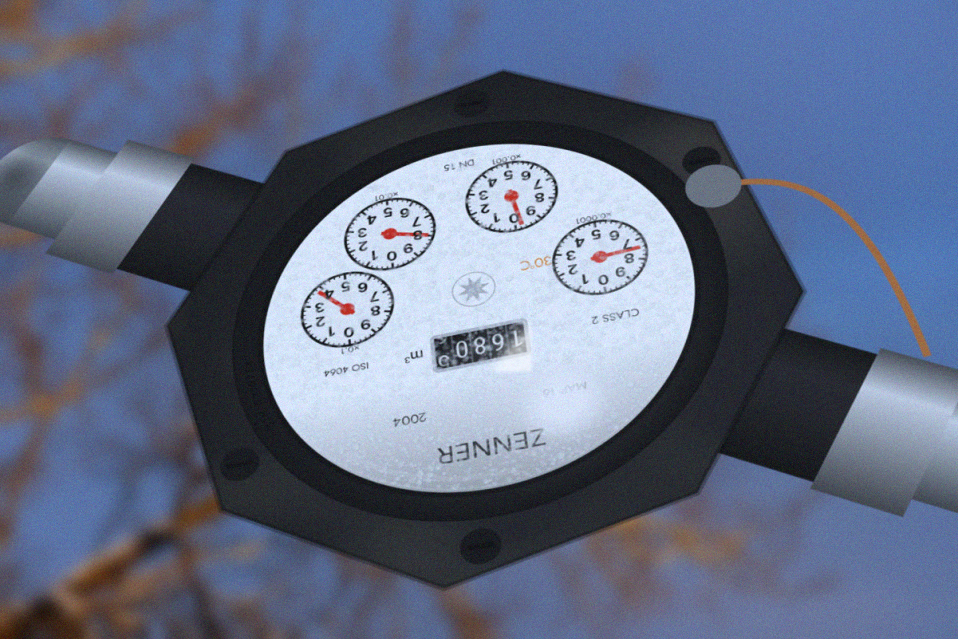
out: 16805.3797 m³
